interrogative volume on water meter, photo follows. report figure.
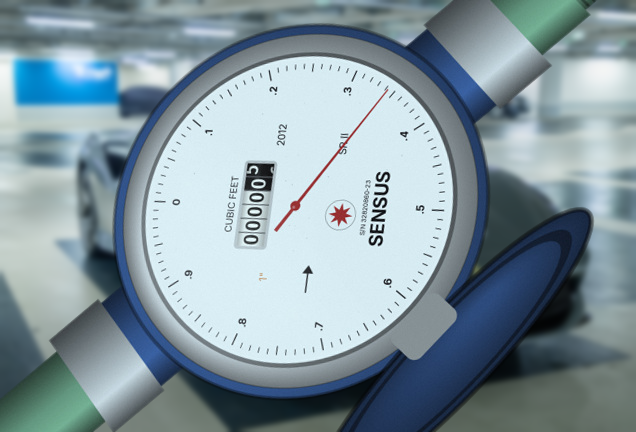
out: 5.34 ft³
